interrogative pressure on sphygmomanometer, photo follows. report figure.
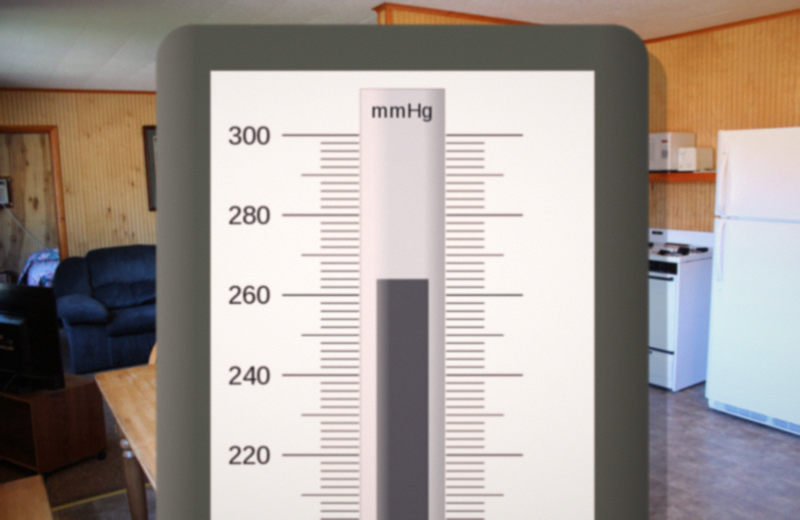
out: 264 mmHg
